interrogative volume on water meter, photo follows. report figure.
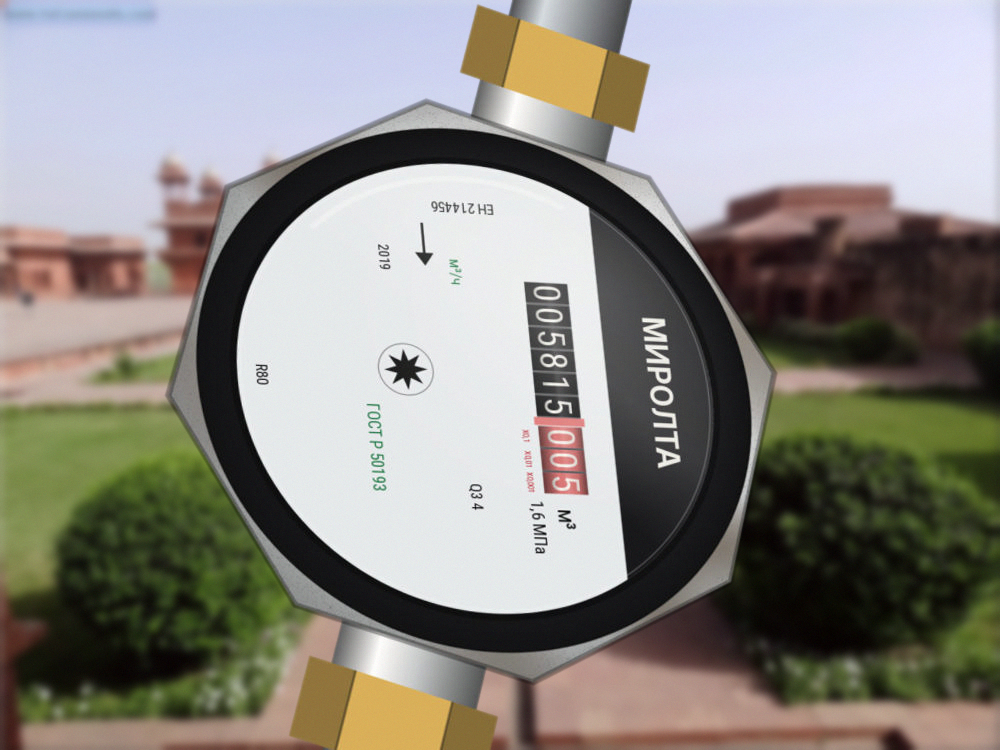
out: 5815.005 m³
